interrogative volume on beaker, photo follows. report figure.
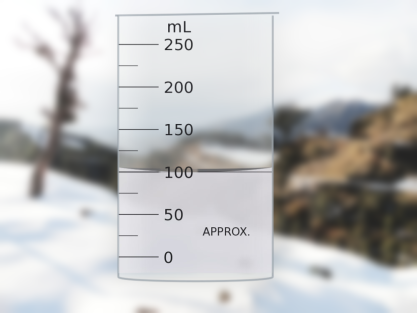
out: 100 mL
